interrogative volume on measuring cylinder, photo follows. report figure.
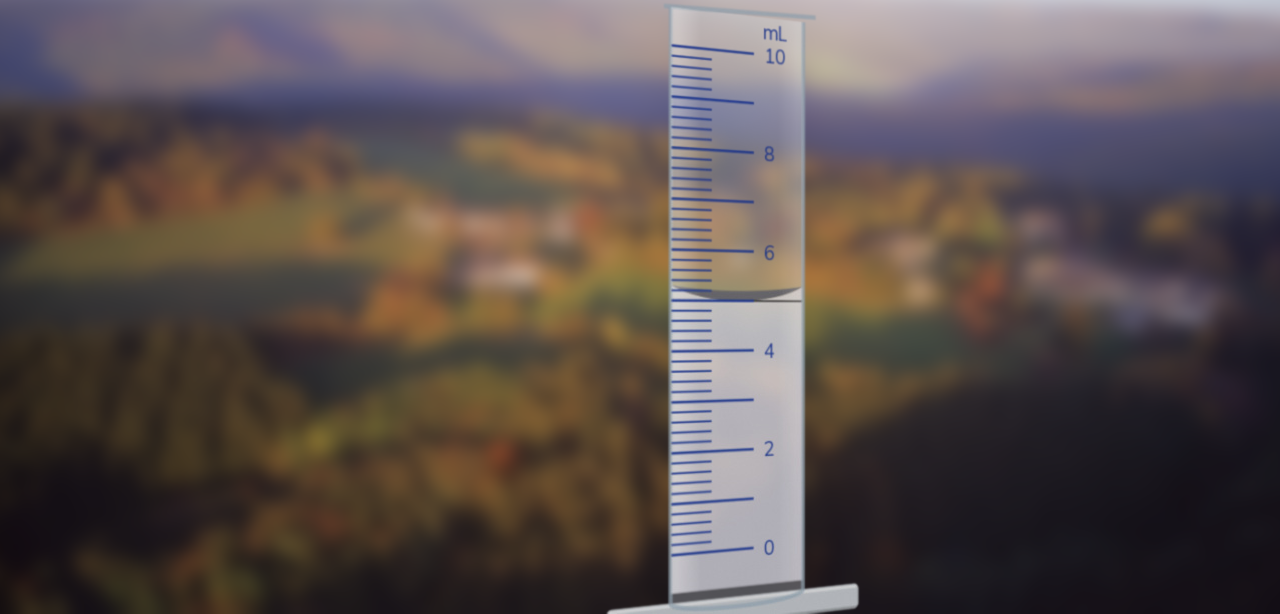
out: 5 mL
